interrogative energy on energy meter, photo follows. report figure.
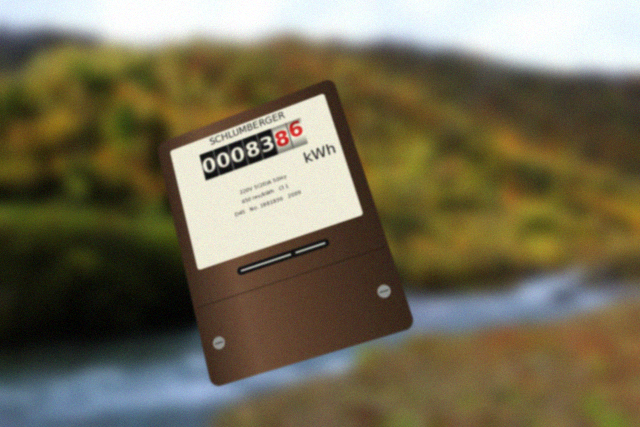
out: 83.86 kWh
